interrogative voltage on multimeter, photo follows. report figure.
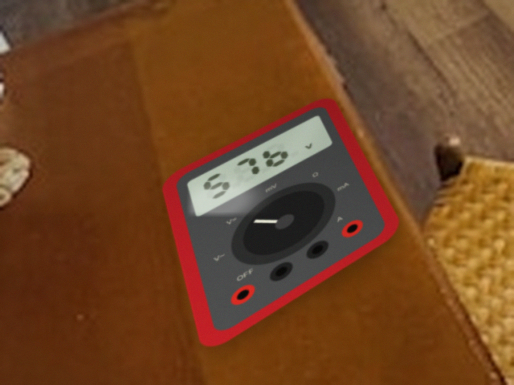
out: 576 V
